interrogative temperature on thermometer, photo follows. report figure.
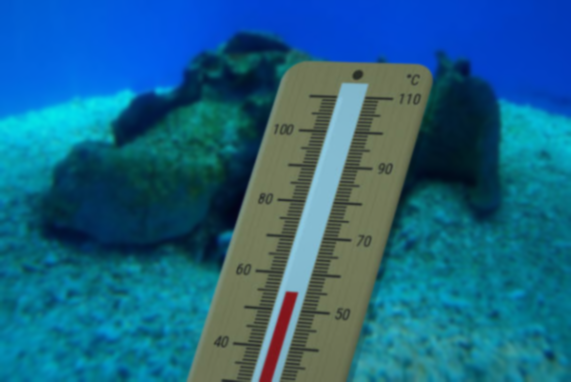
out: 55 °C
